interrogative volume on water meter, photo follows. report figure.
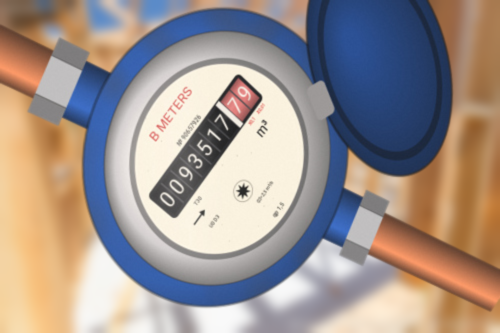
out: 93517.79 m³
